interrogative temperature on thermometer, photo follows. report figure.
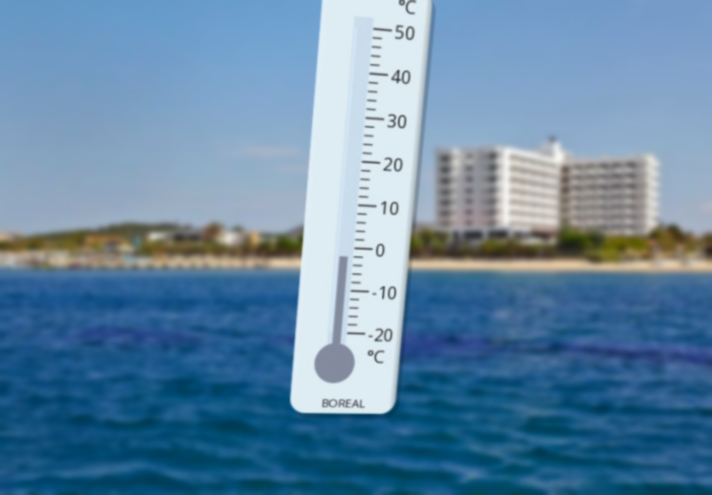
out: -2 °C
